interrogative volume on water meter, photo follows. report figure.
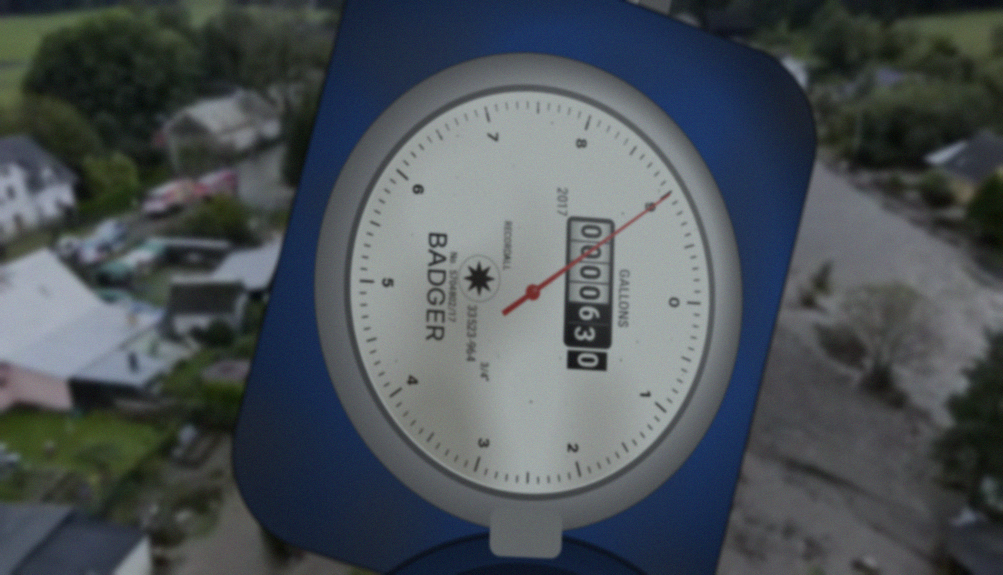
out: 629.0 gal
